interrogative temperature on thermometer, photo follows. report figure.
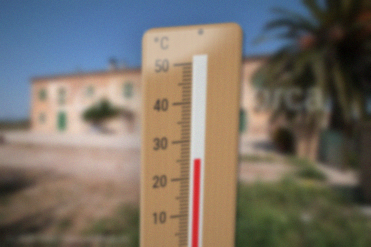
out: 25 °C
